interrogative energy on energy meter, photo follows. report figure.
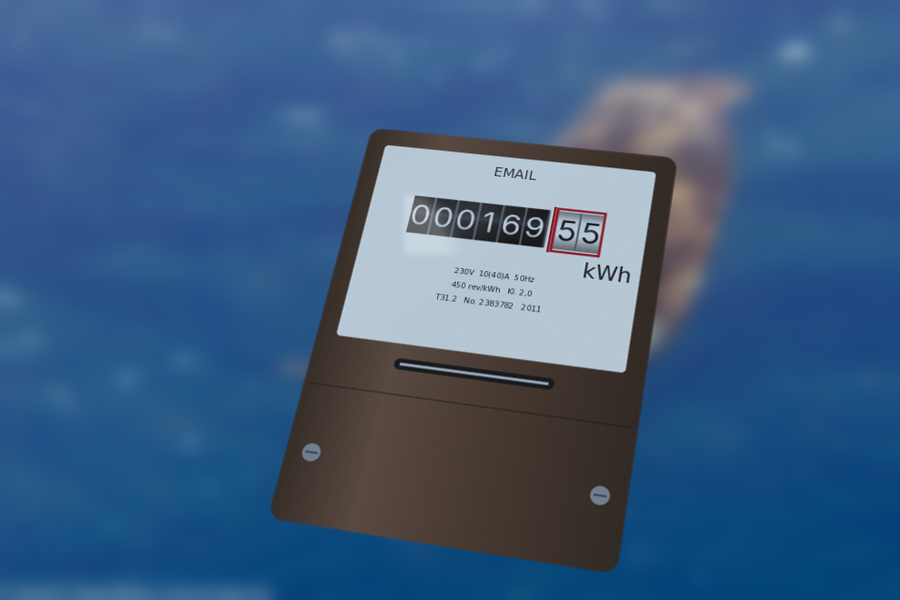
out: 169.55 kWh
